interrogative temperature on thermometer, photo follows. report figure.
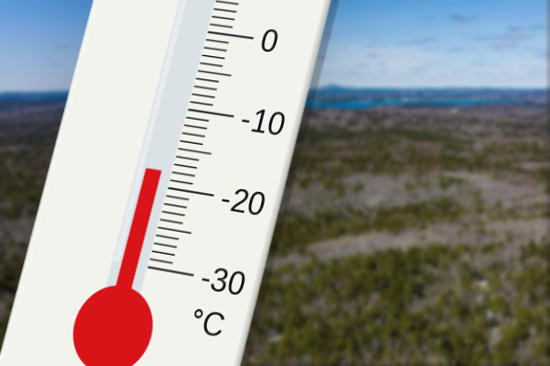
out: -18 °C
